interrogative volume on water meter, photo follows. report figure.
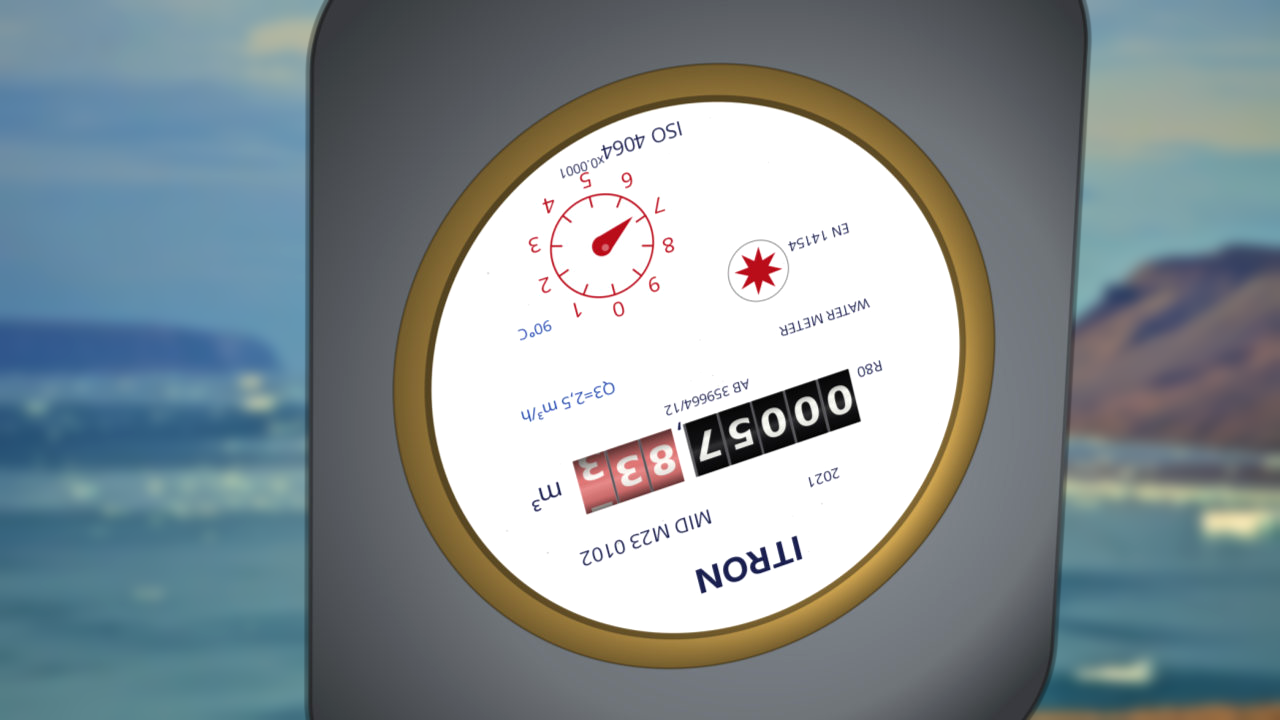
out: 57.8326 m³
